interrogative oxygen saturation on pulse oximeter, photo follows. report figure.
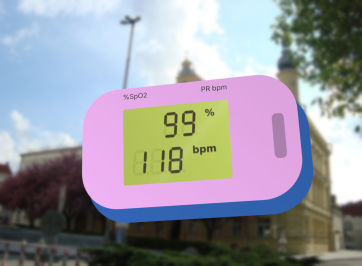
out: 99 %
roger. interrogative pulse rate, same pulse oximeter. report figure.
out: 118 bpm
